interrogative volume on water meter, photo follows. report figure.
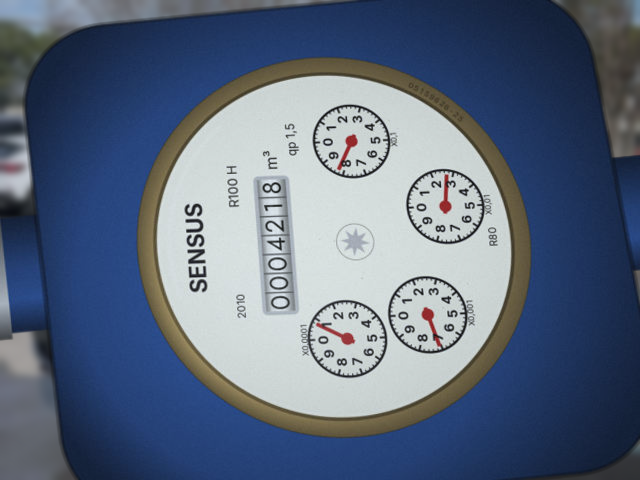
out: 4218.8270 m³
